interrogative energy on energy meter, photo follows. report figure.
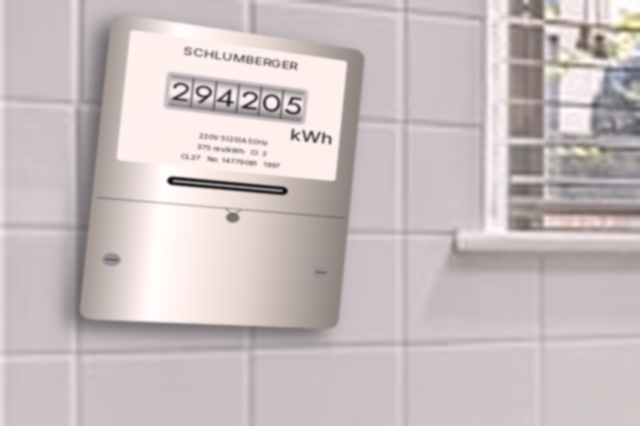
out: 294205 kWh
